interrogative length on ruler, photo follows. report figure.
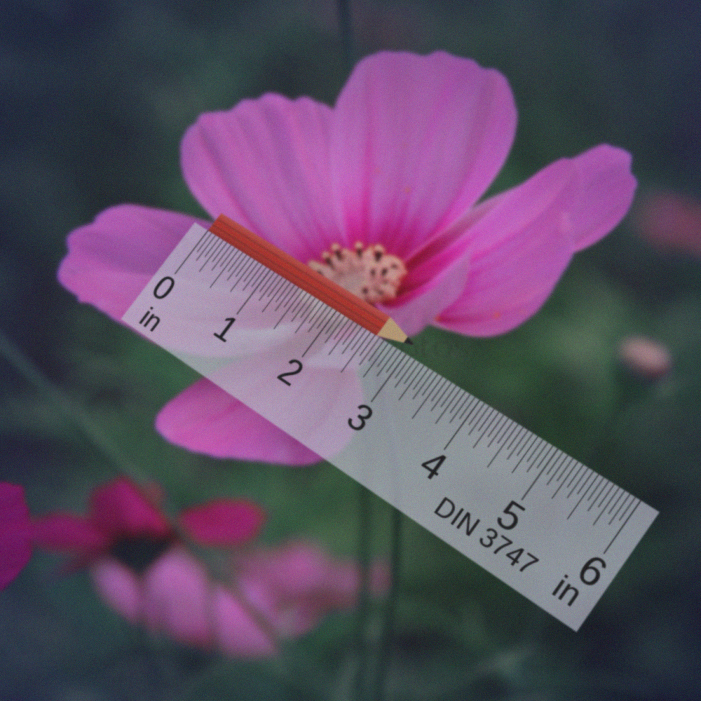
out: 3 in
